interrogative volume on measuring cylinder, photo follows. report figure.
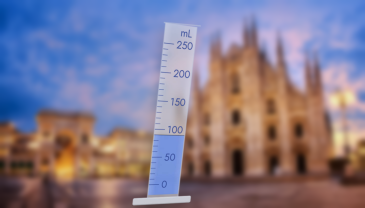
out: 90 mL
